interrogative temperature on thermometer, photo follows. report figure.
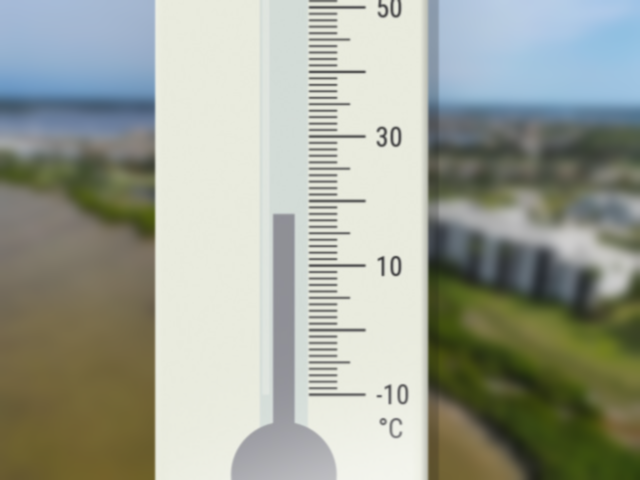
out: 18 °C
